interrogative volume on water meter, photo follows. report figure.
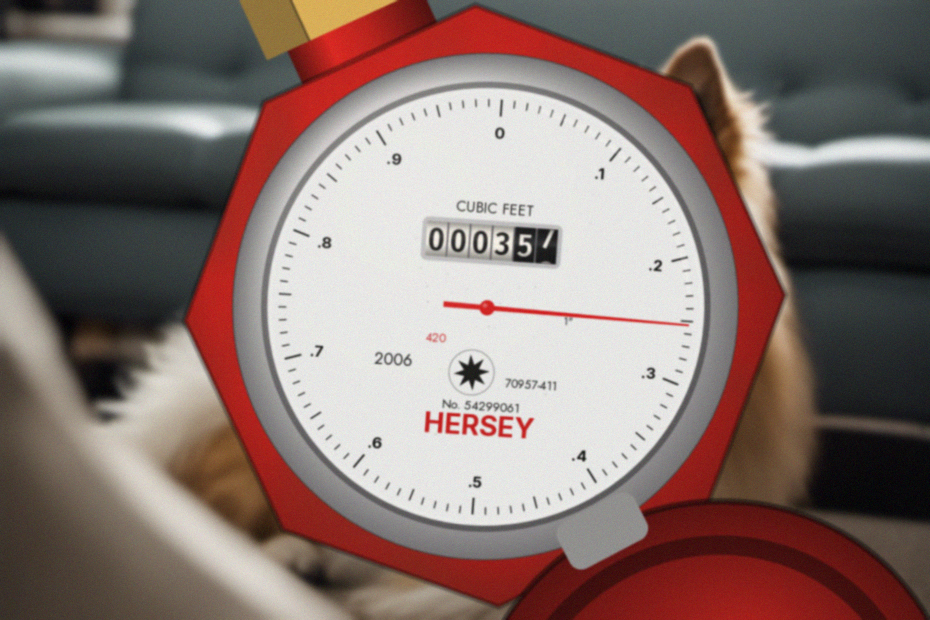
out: 357.25 ft³
